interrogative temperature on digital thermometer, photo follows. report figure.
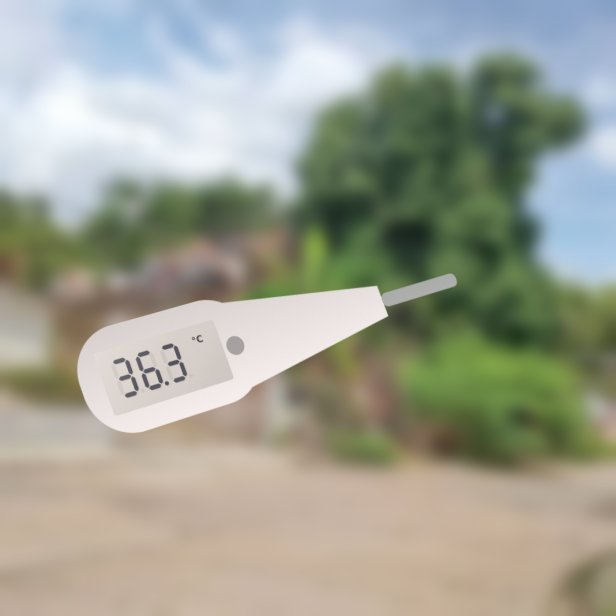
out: 36.3 °C
